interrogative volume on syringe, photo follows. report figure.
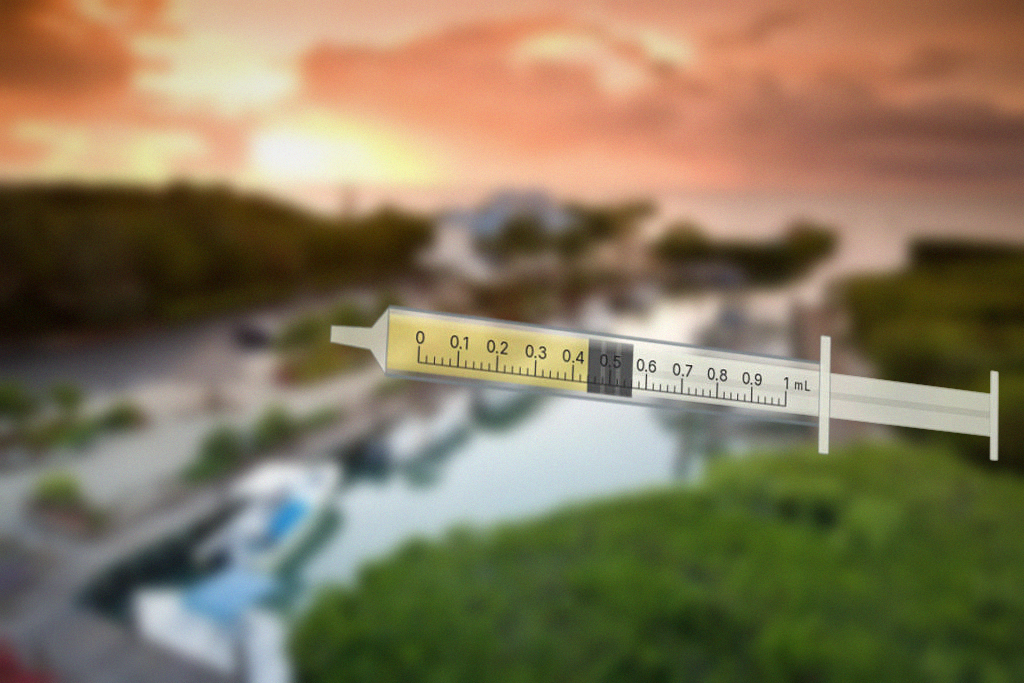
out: 0.44 mL
